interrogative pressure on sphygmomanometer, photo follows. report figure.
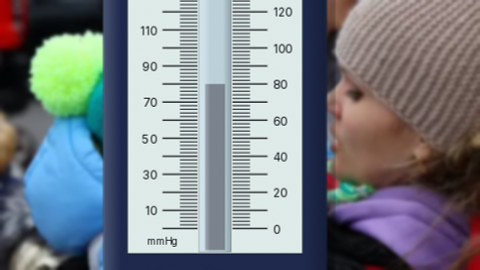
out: 80 mmHg
